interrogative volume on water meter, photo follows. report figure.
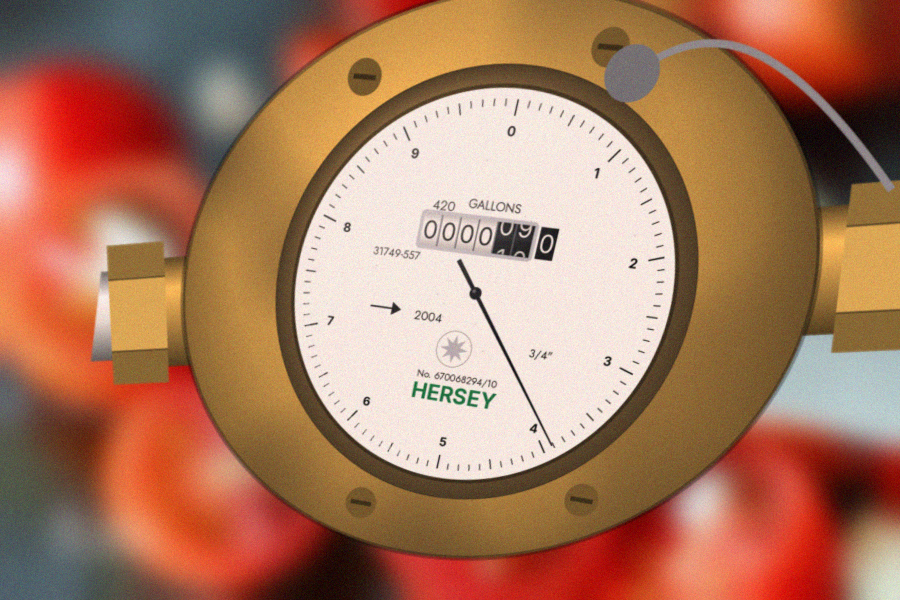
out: 93.9 gal
